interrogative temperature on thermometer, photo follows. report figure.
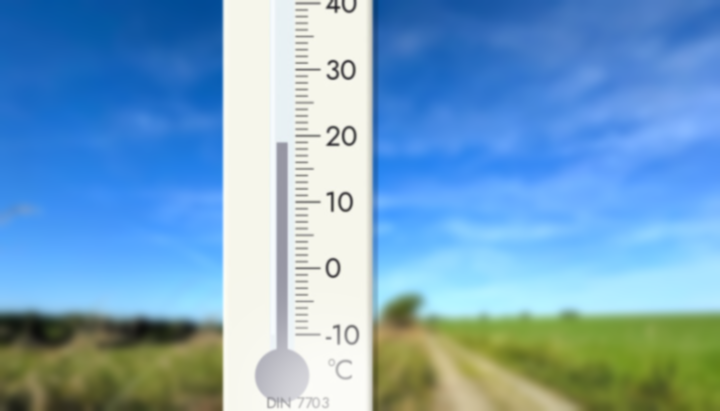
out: 19 °C
